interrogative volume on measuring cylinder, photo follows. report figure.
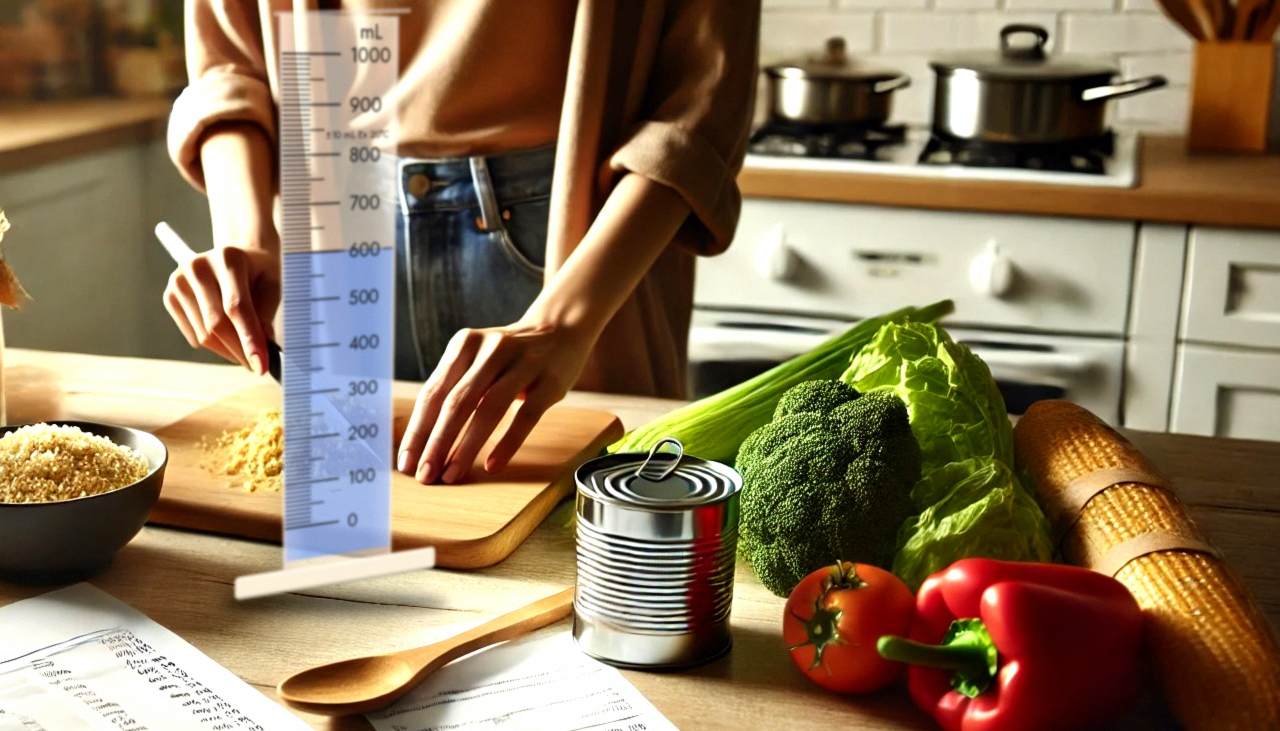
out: 600 mL
